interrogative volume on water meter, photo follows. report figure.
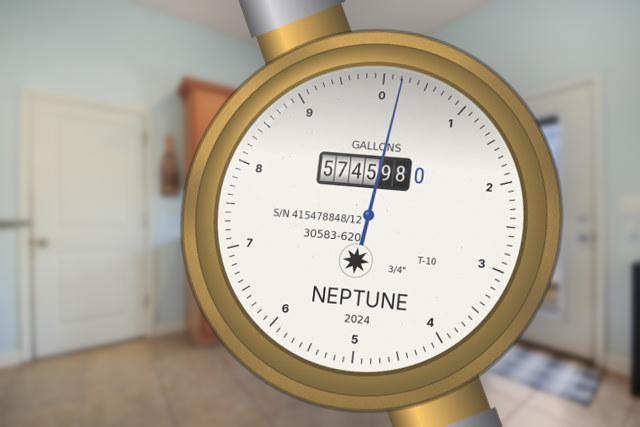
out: 5745980.2 gal
